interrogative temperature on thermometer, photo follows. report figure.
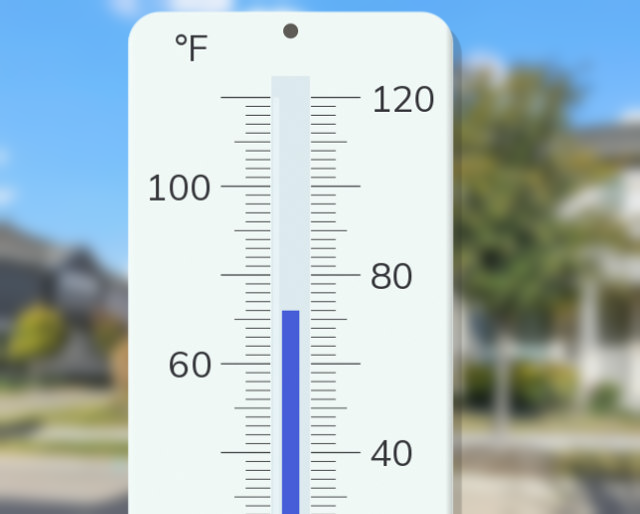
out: 72 °F
